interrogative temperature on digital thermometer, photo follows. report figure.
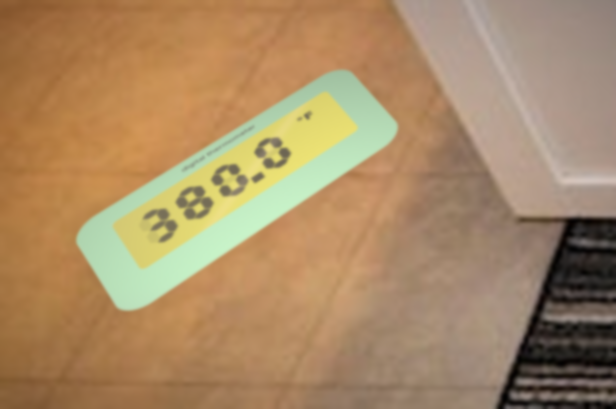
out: 380.0 °F
